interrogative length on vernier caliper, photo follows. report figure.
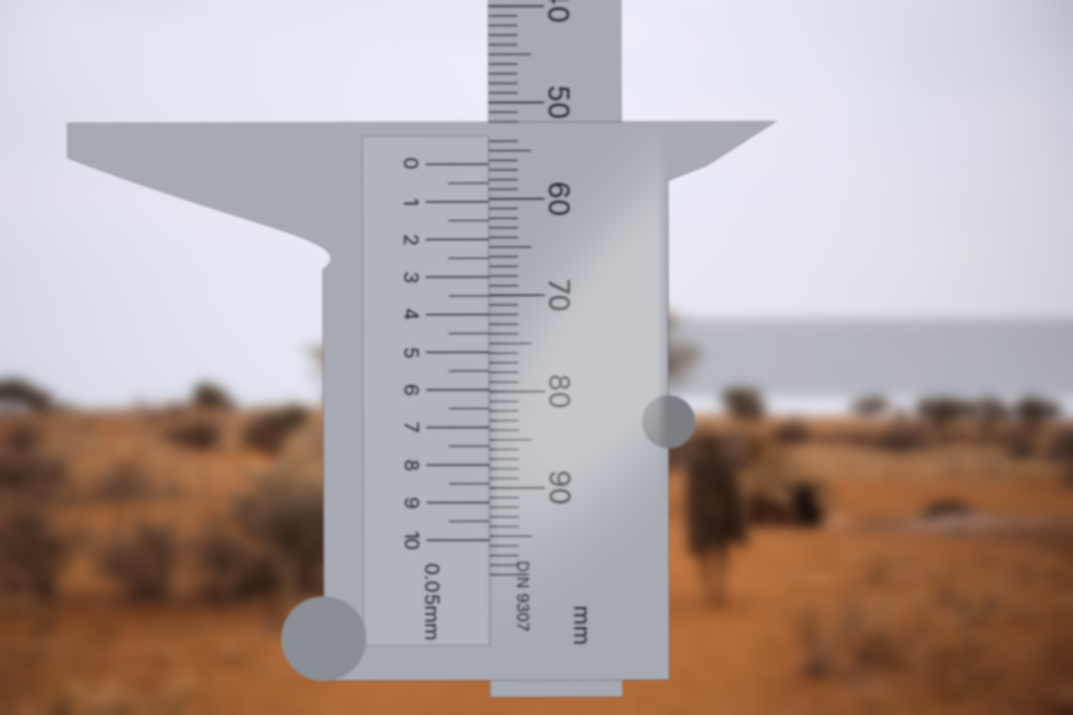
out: 56.4 mm
